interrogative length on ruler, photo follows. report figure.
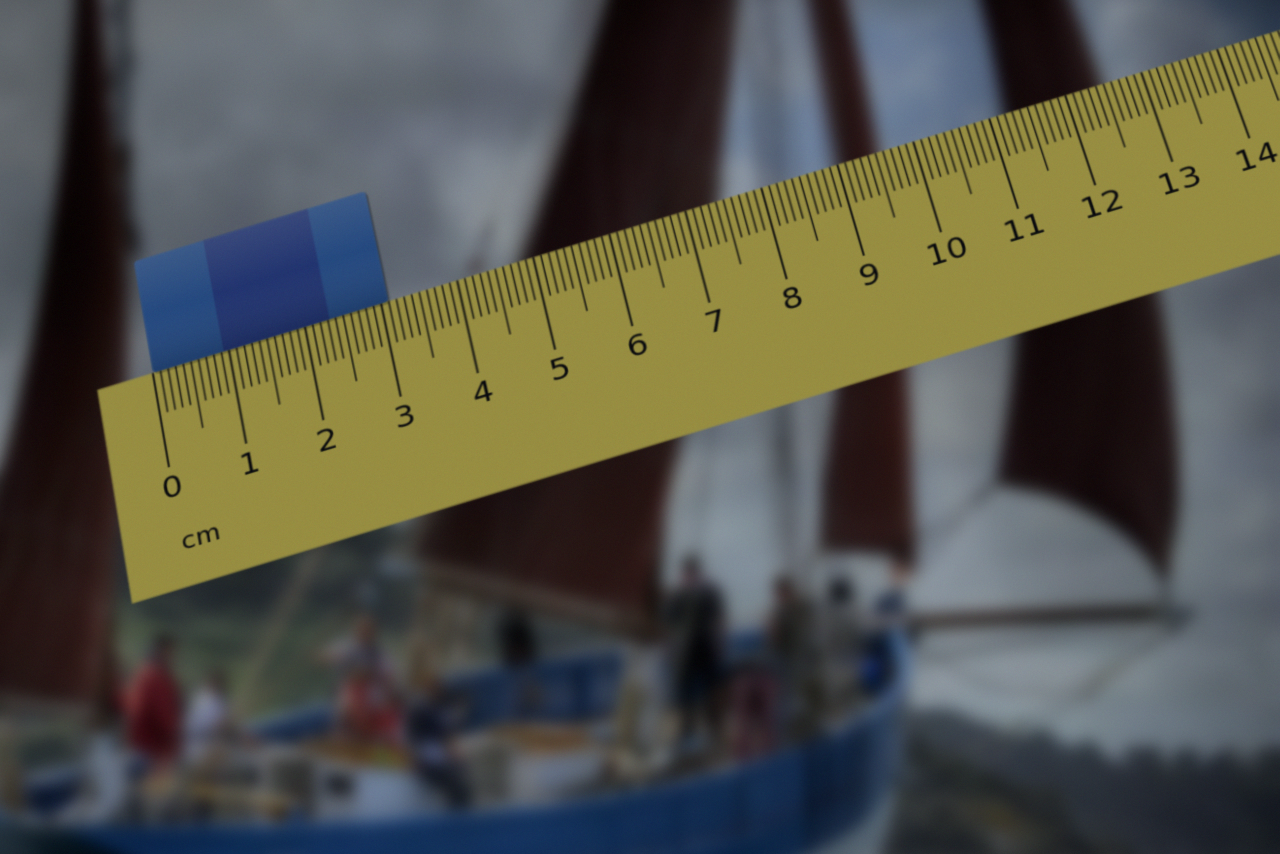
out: 3.1 cm
